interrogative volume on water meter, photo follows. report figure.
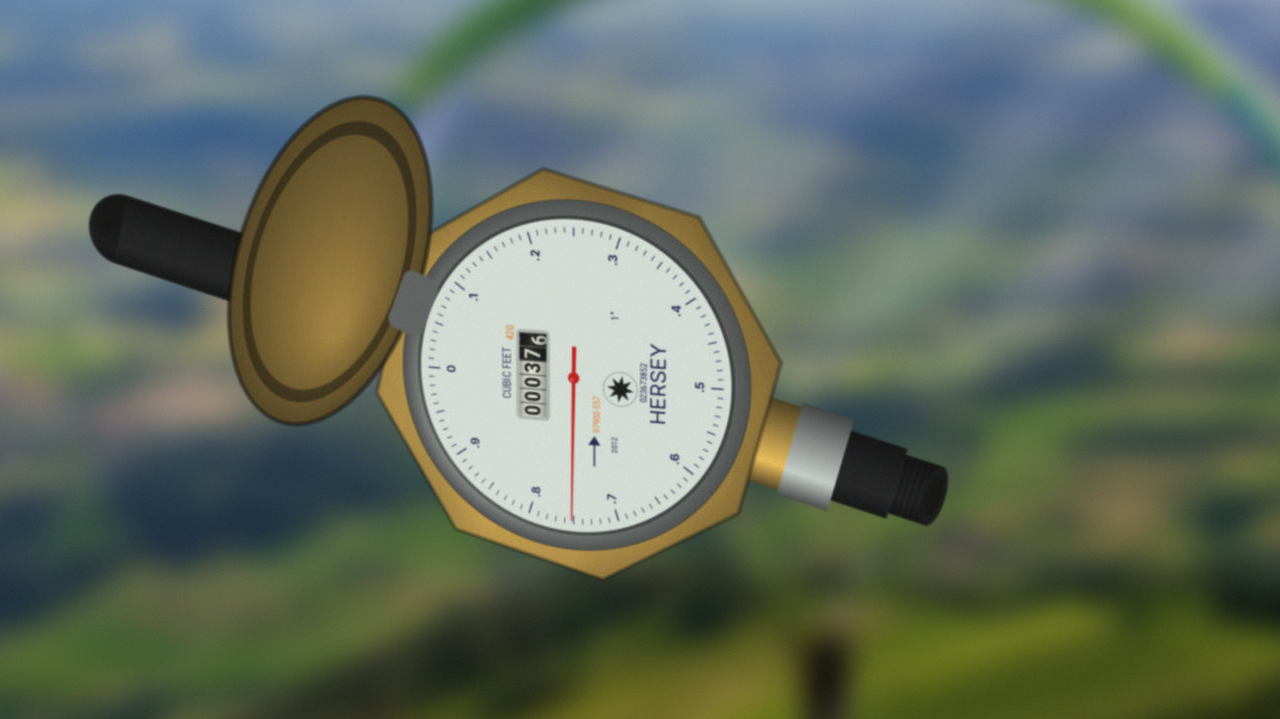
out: 375.75 ft³
